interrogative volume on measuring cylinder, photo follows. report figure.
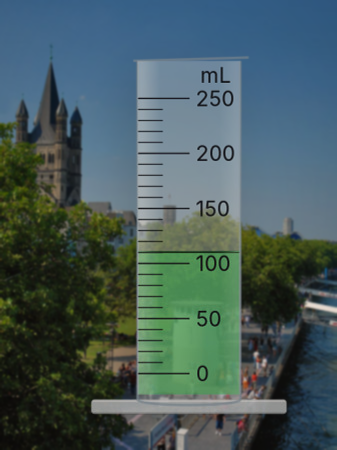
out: 110 mL
